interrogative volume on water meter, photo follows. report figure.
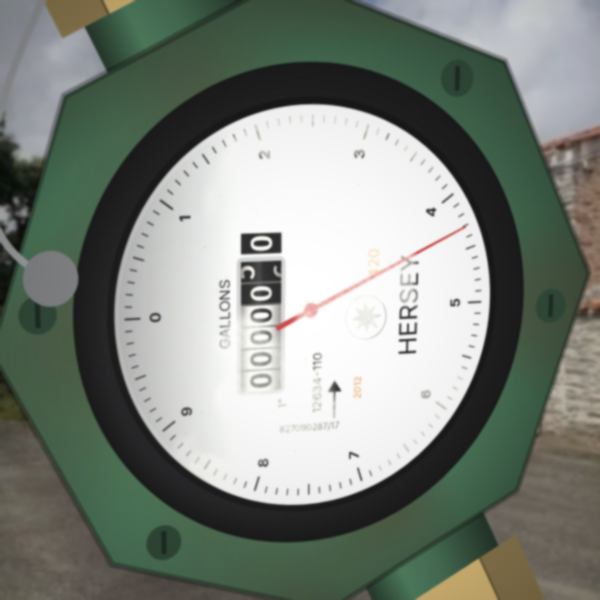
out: 54.3 gal
